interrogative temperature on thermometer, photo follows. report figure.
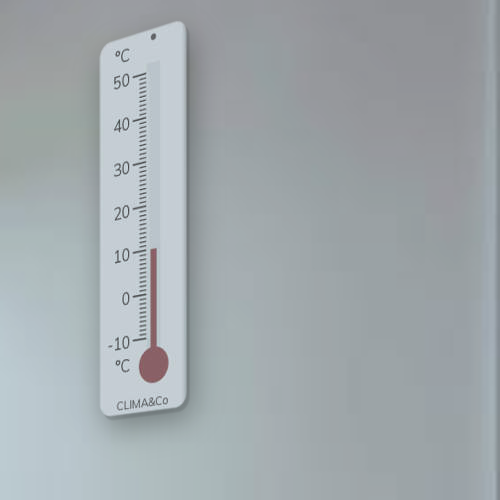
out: 10 °C
